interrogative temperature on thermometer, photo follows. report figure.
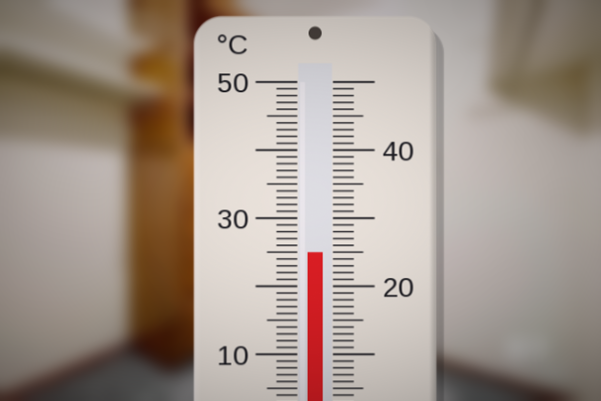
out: 25 °C
